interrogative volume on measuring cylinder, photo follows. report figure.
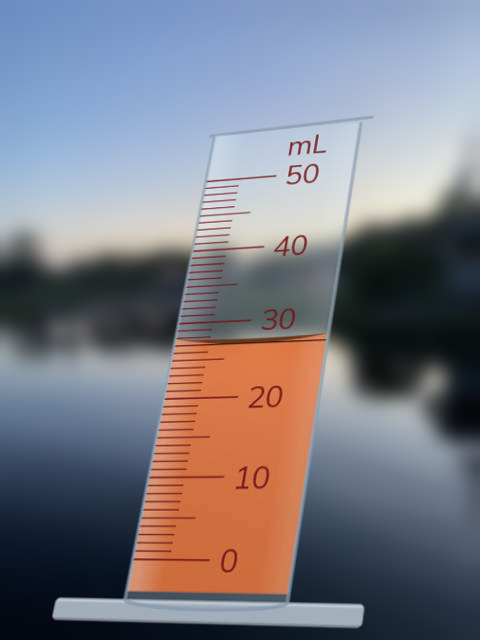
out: 27 mL
